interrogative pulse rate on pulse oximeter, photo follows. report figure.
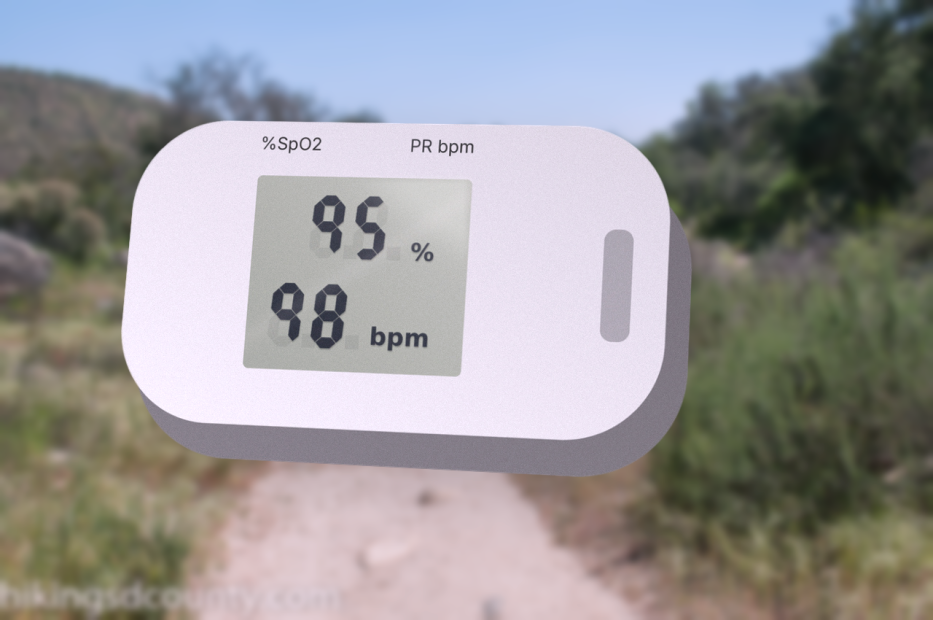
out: 98 bpm
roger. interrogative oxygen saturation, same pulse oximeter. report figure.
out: 95 %
